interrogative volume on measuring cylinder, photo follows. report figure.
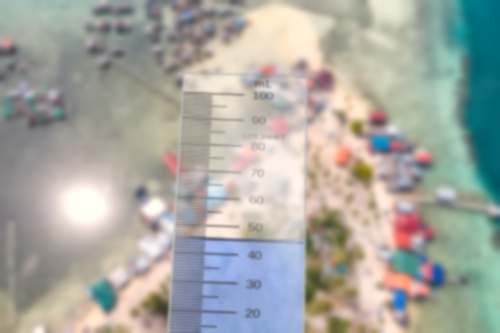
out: 45 mL
